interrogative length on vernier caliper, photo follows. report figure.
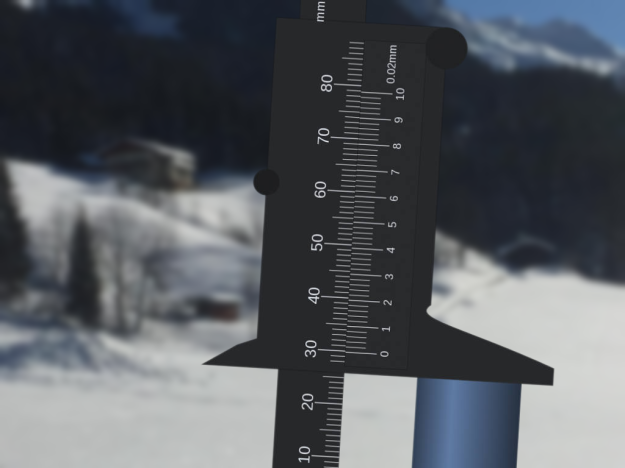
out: 29.8 mm
